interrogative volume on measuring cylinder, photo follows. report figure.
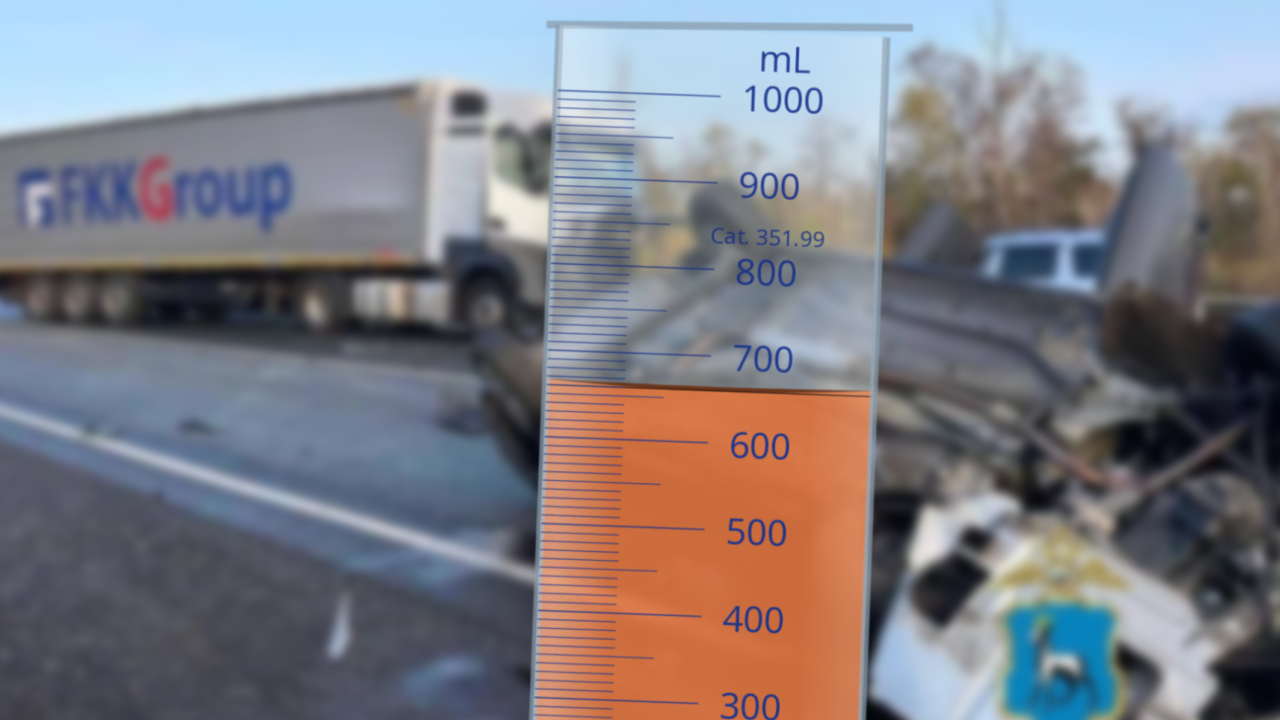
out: 660 mL
